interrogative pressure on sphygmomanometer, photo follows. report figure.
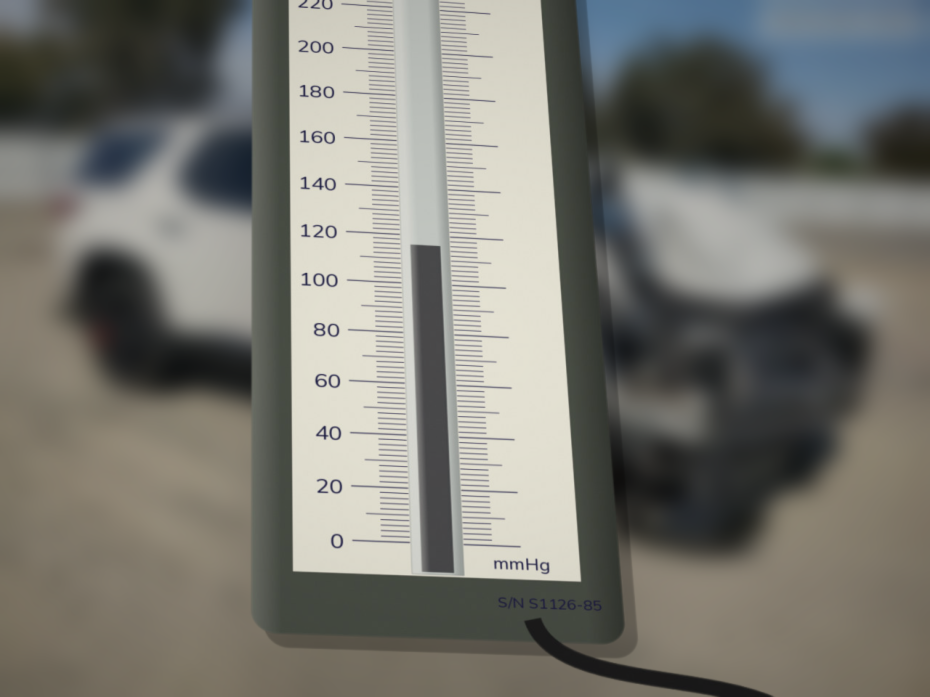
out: 116 mmHg
